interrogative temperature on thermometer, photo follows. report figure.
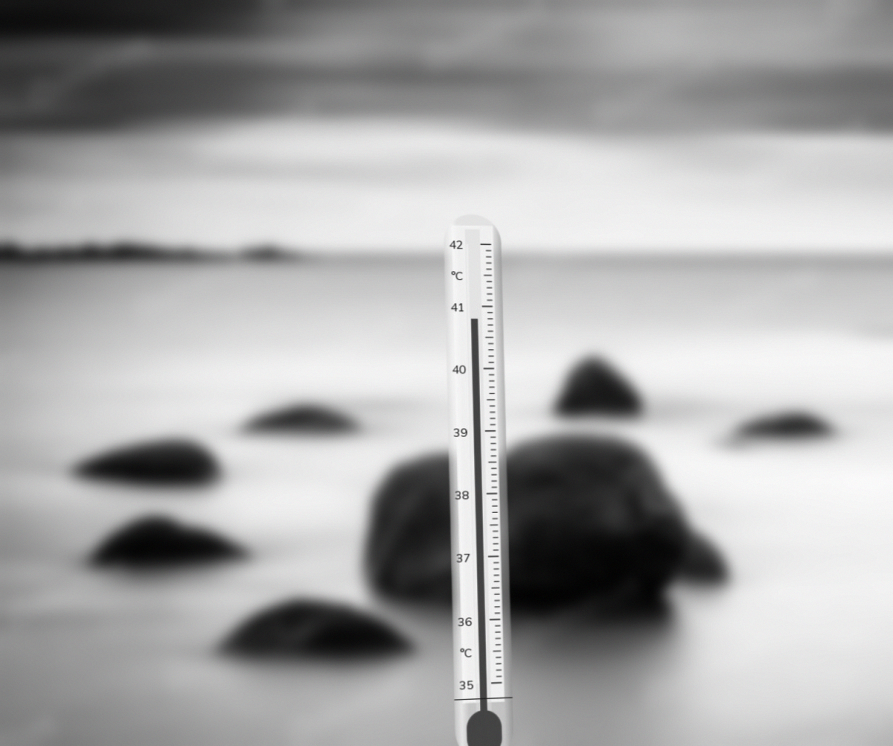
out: 40.8 °C
